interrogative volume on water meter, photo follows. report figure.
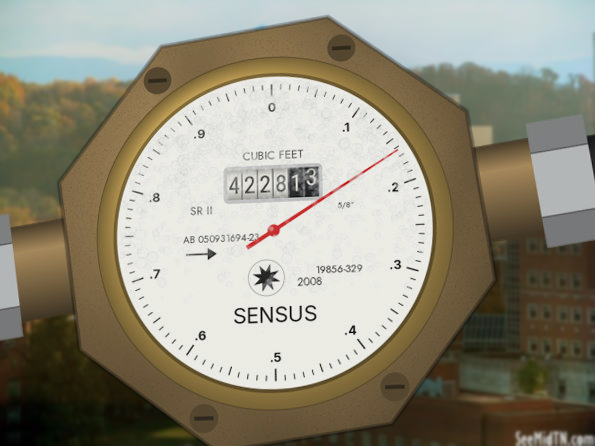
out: 422813.16 ft³
